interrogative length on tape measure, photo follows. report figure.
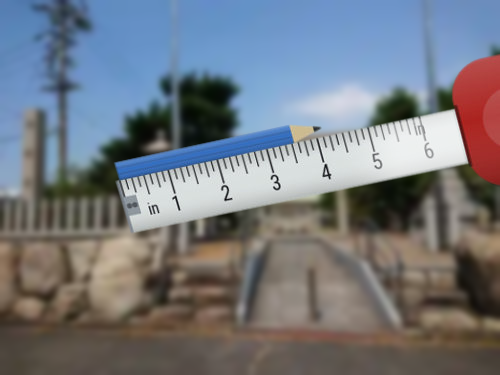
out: 4.125 in
